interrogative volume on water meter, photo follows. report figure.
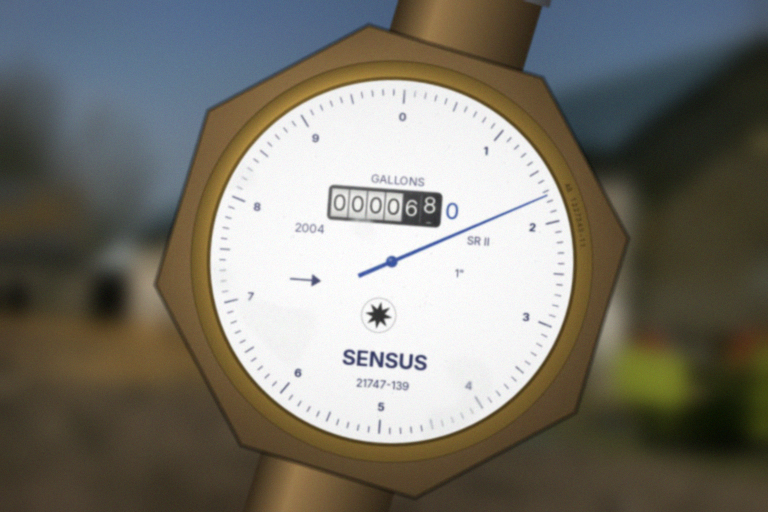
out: 681.7 gal
